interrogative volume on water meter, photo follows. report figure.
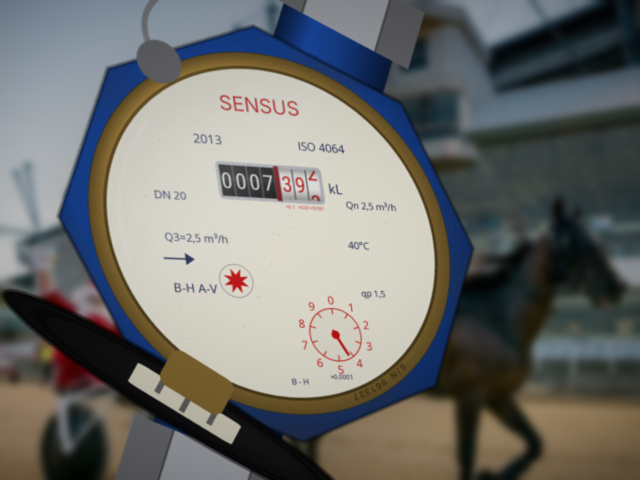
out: 7.3924 kL
